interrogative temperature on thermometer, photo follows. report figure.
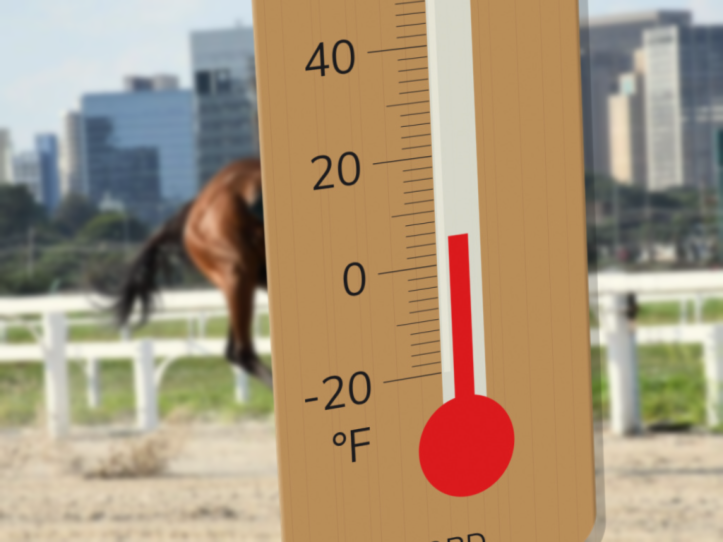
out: 5 °F
